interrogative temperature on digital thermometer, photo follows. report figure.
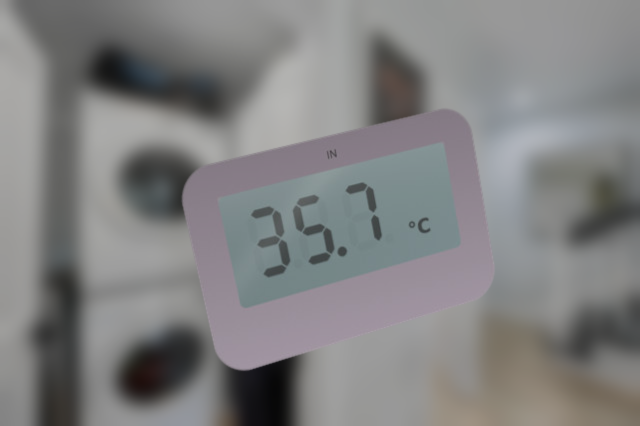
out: 35.7 °C
